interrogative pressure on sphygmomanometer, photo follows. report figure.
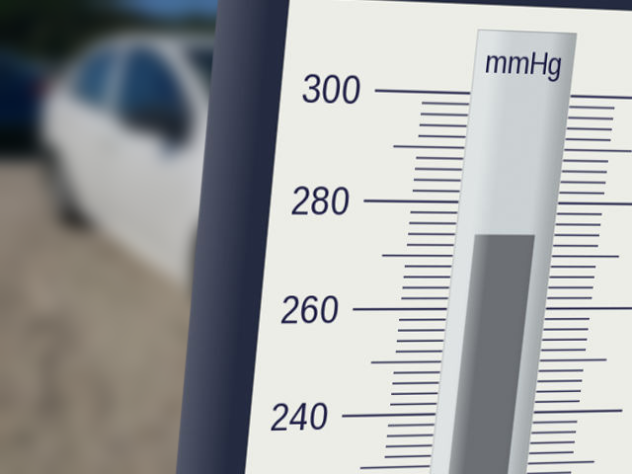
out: 274 mmHg
